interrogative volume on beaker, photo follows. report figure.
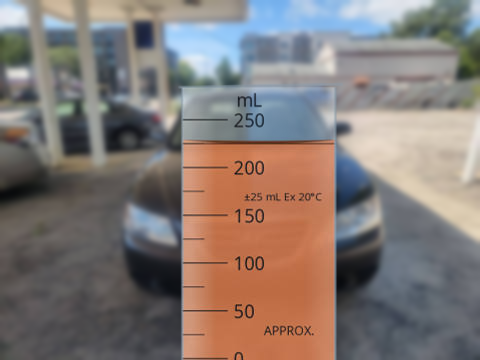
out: 225 mL
